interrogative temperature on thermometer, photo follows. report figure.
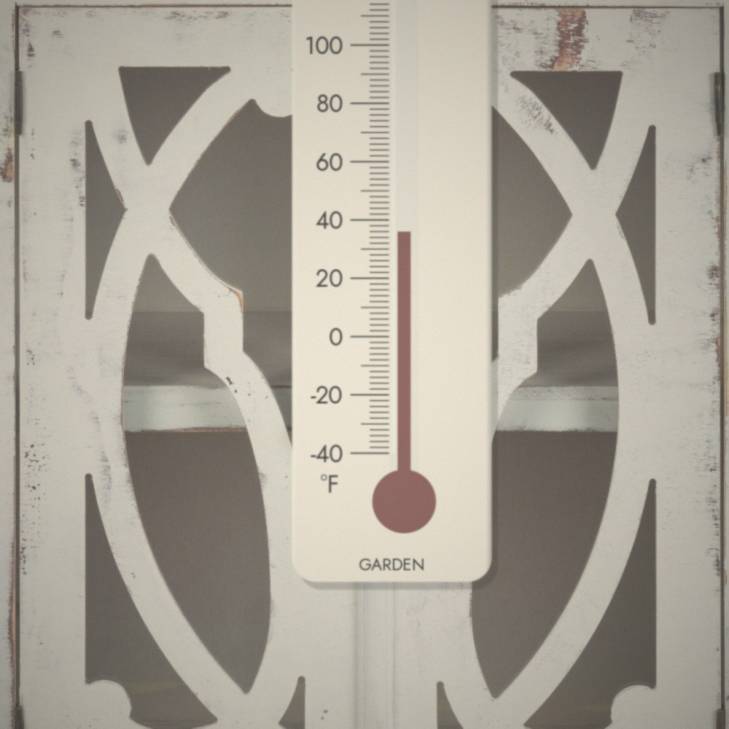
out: 36 °F
